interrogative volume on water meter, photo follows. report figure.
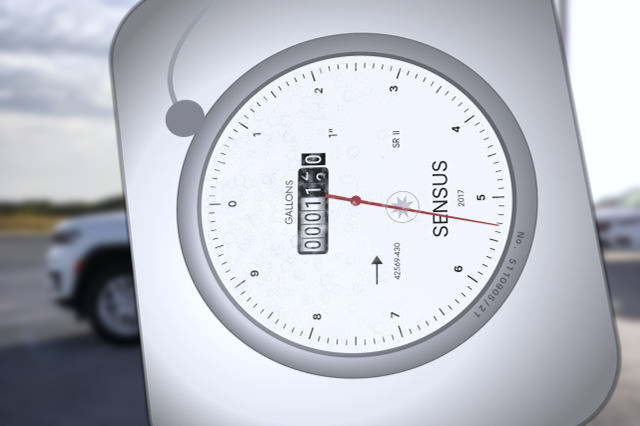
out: 1125.3 gal
